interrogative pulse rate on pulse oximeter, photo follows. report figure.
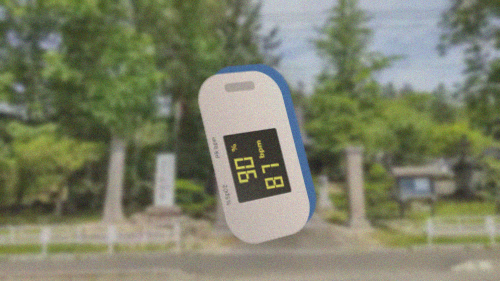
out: 87 bpm
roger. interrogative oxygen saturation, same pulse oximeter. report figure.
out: 90 %
